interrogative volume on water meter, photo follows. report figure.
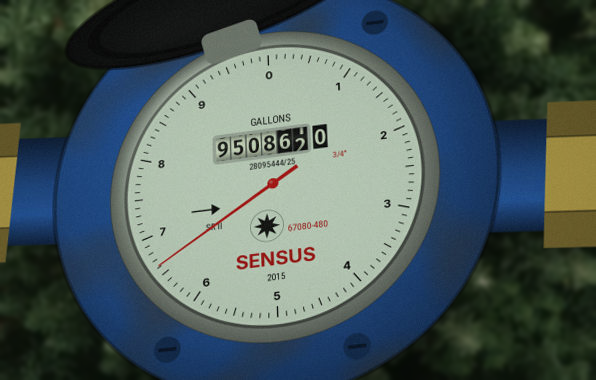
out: 9508616.6 gal
